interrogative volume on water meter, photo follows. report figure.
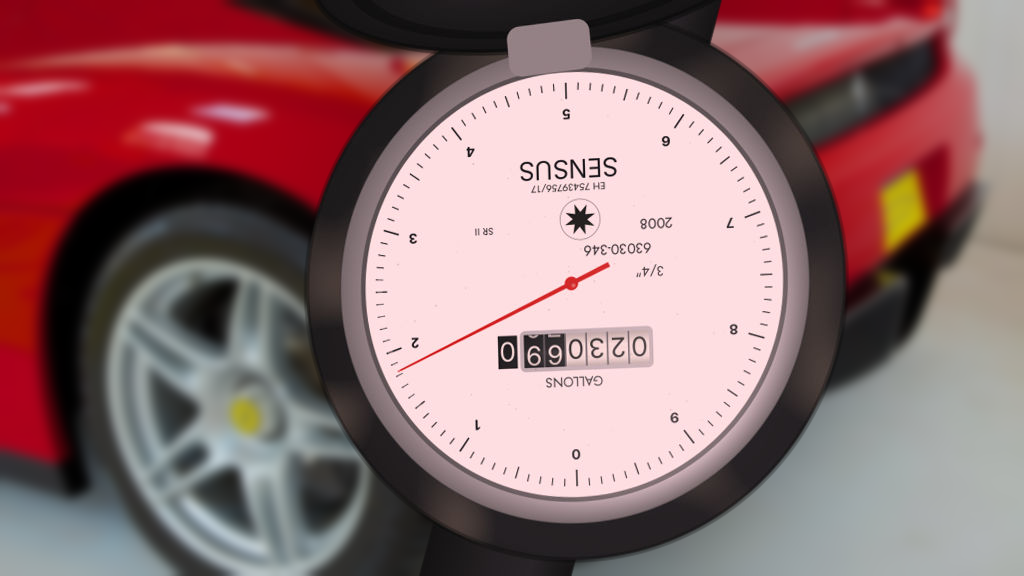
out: 230691.8 gal
